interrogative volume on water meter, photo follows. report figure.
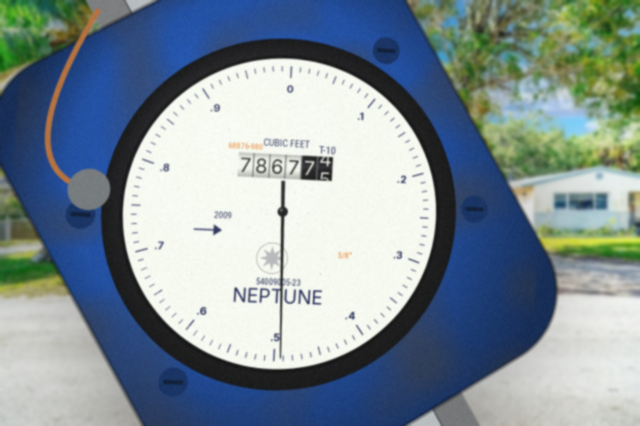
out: 786774.49 ft³
